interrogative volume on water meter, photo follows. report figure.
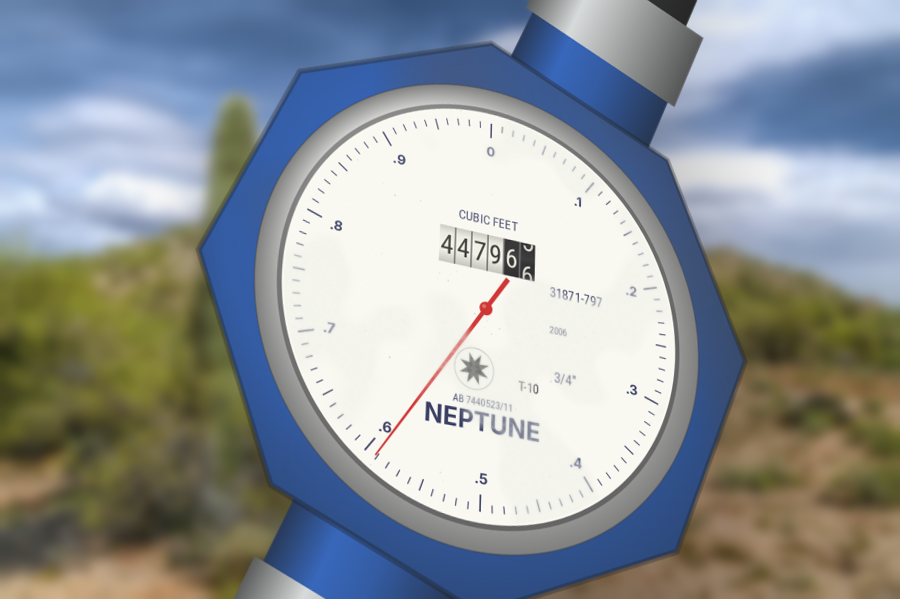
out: 447965.59 ft³
